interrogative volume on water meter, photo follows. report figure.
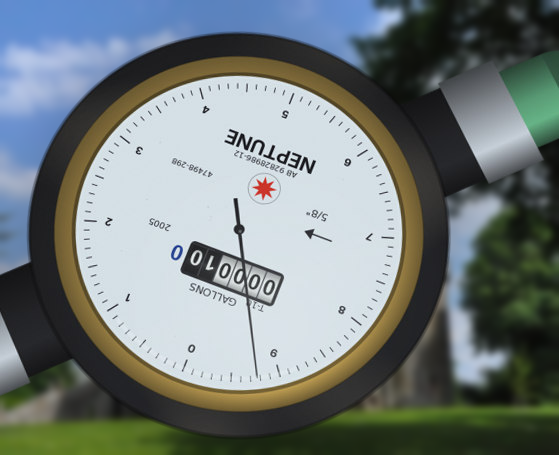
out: 99.2 gal
